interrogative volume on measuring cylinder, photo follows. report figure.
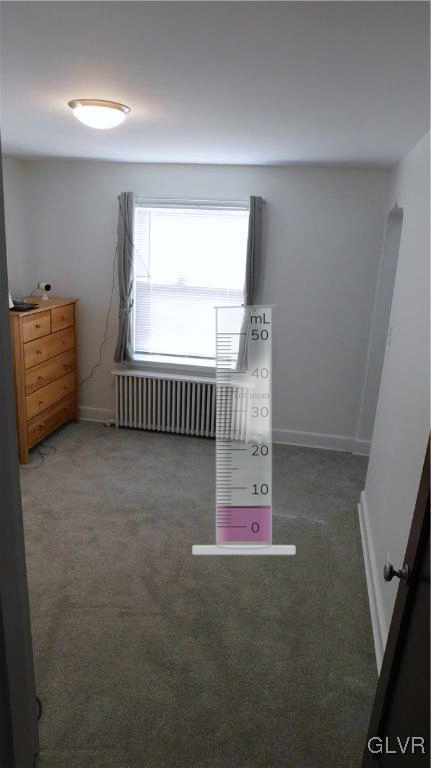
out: 5 mL
